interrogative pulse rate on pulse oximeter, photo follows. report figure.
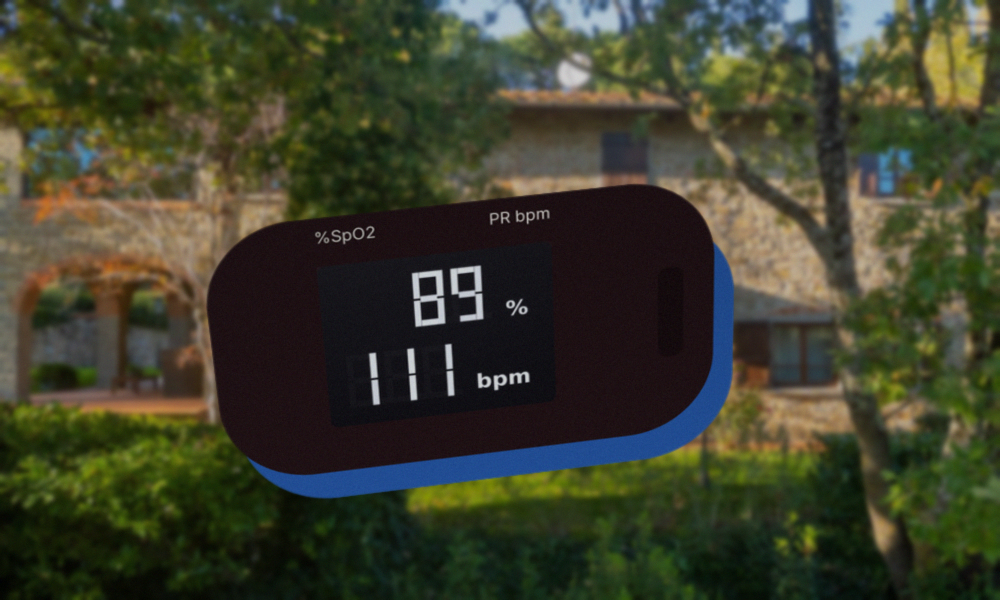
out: 111 bpm
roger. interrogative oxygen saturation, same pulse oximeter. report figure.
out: 89 %
